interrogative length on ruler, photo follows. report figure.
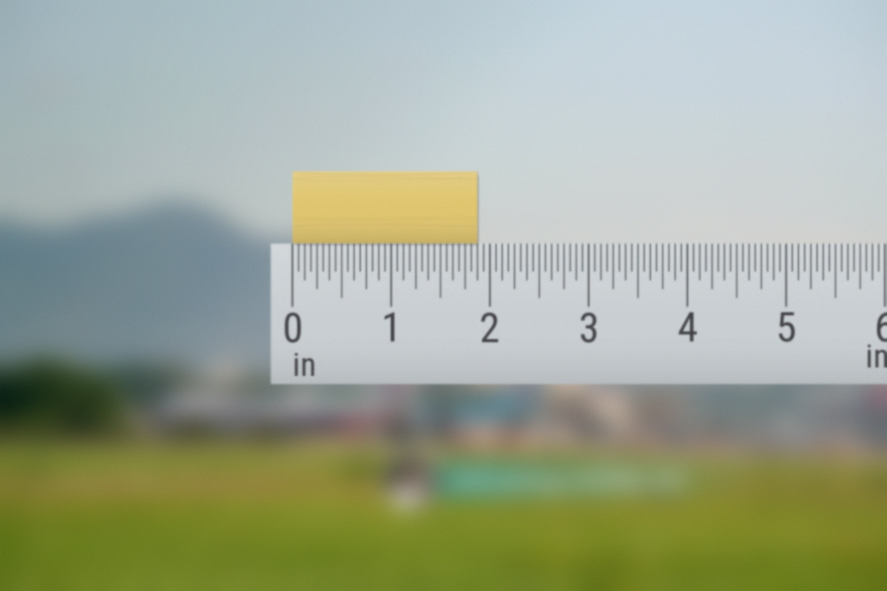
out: 1.875 in
